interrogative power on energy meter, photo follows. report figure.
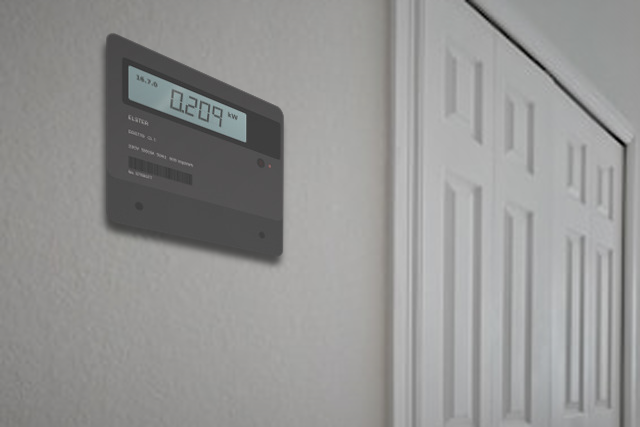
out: 0.209 kW
